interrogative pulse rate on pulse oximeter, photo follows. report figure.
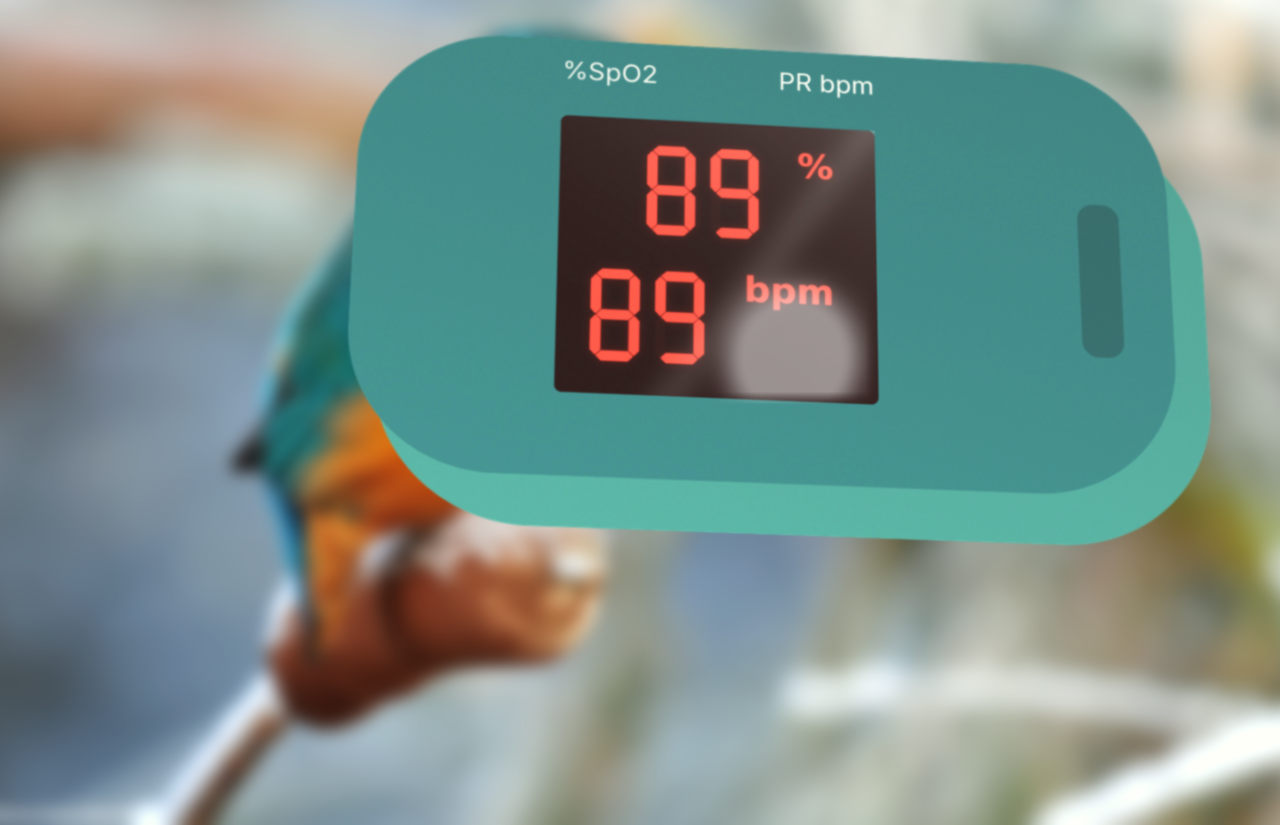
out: 89 bpm
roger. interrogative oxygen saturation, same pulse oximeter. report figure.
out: 89 %
